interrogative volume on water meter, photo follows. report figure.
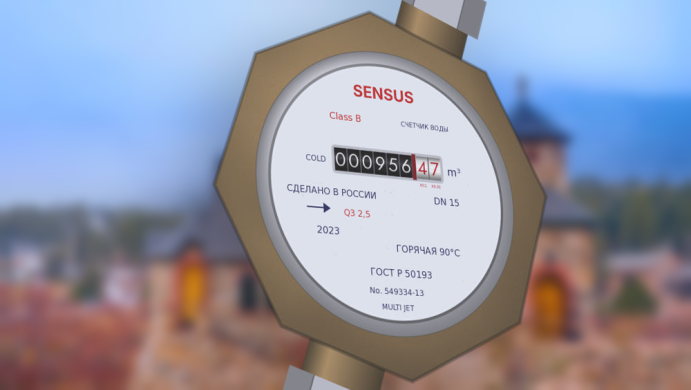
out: 956.47 m³
